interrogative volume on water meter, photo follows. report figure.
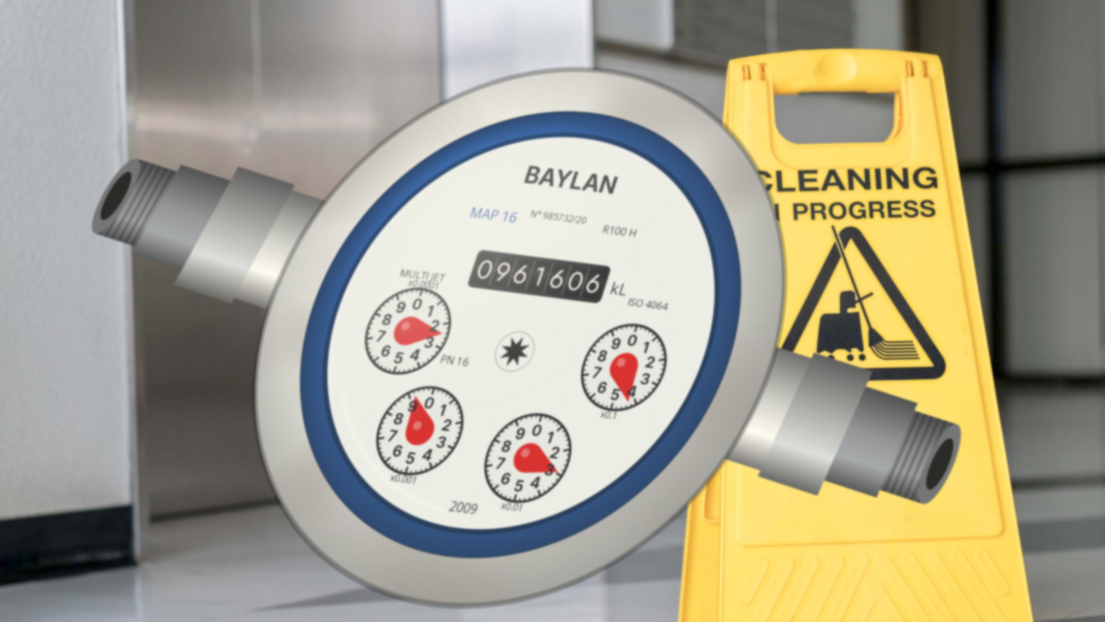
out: 961606.4292 kL
